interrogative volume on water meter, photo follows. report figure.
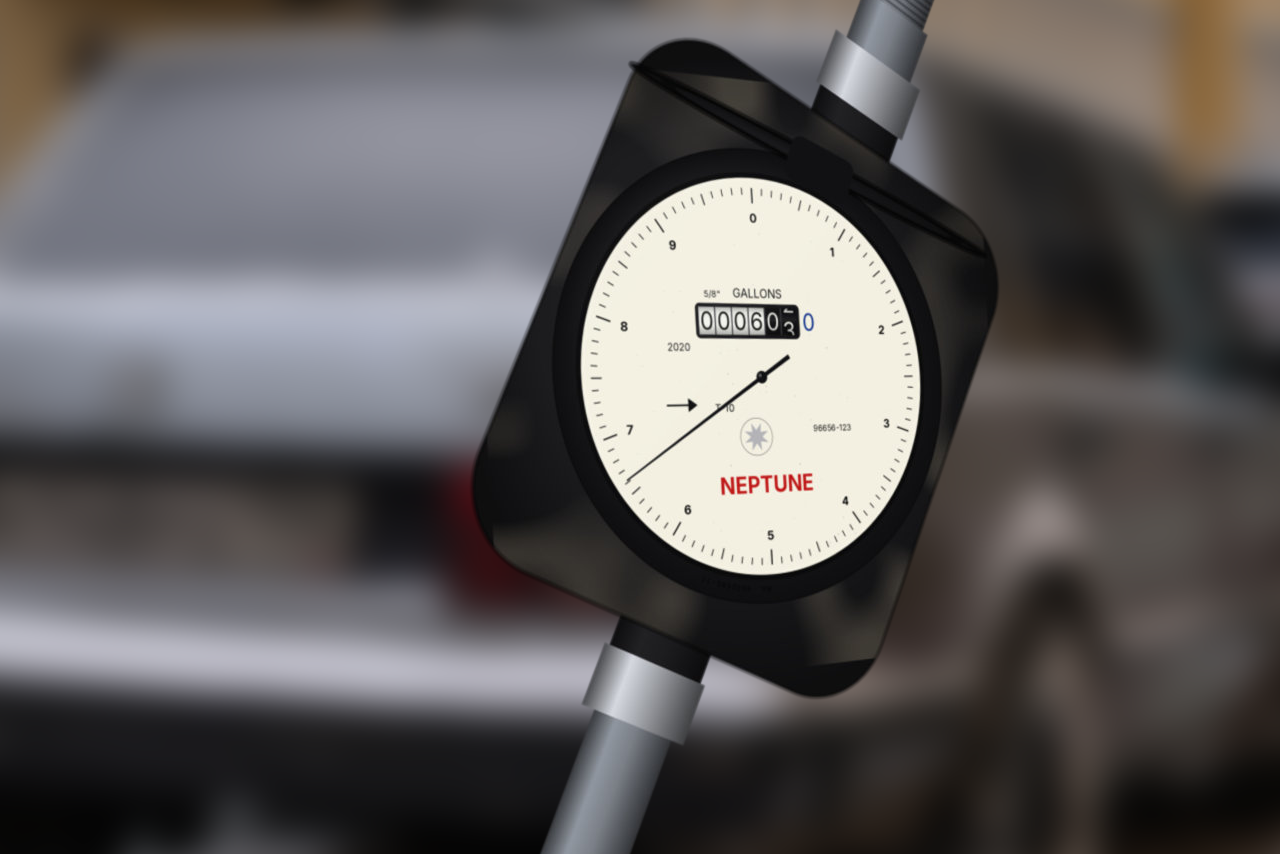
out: 6026.6 gal
